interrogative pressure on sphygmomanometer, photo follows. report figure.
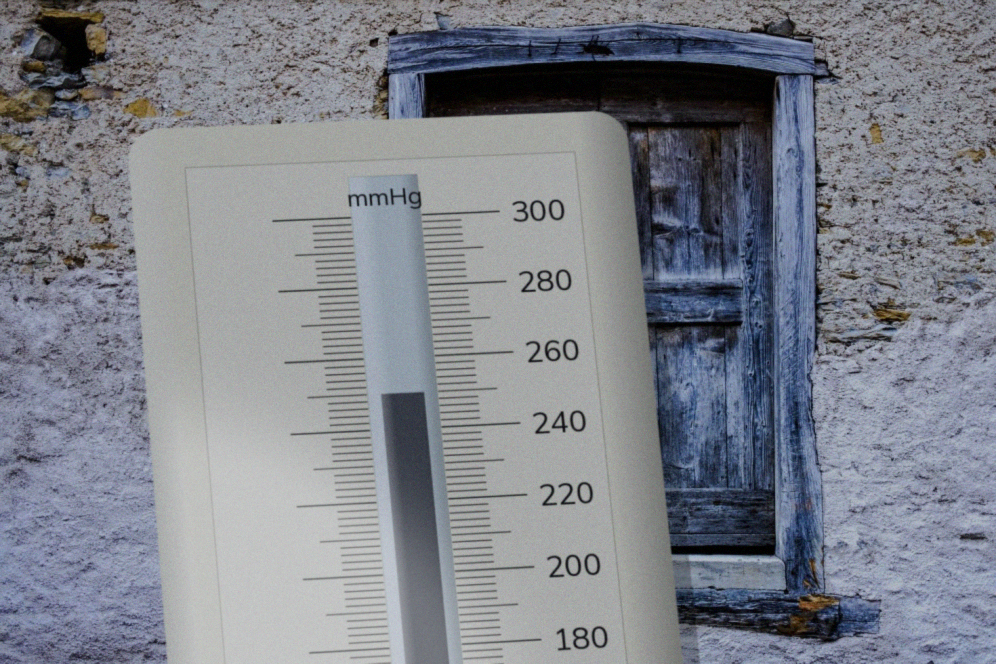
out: 250 mmHg
